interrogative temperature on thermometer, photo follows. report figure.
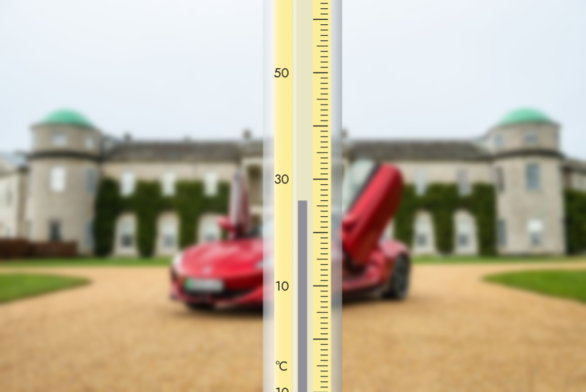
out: 26 °C
